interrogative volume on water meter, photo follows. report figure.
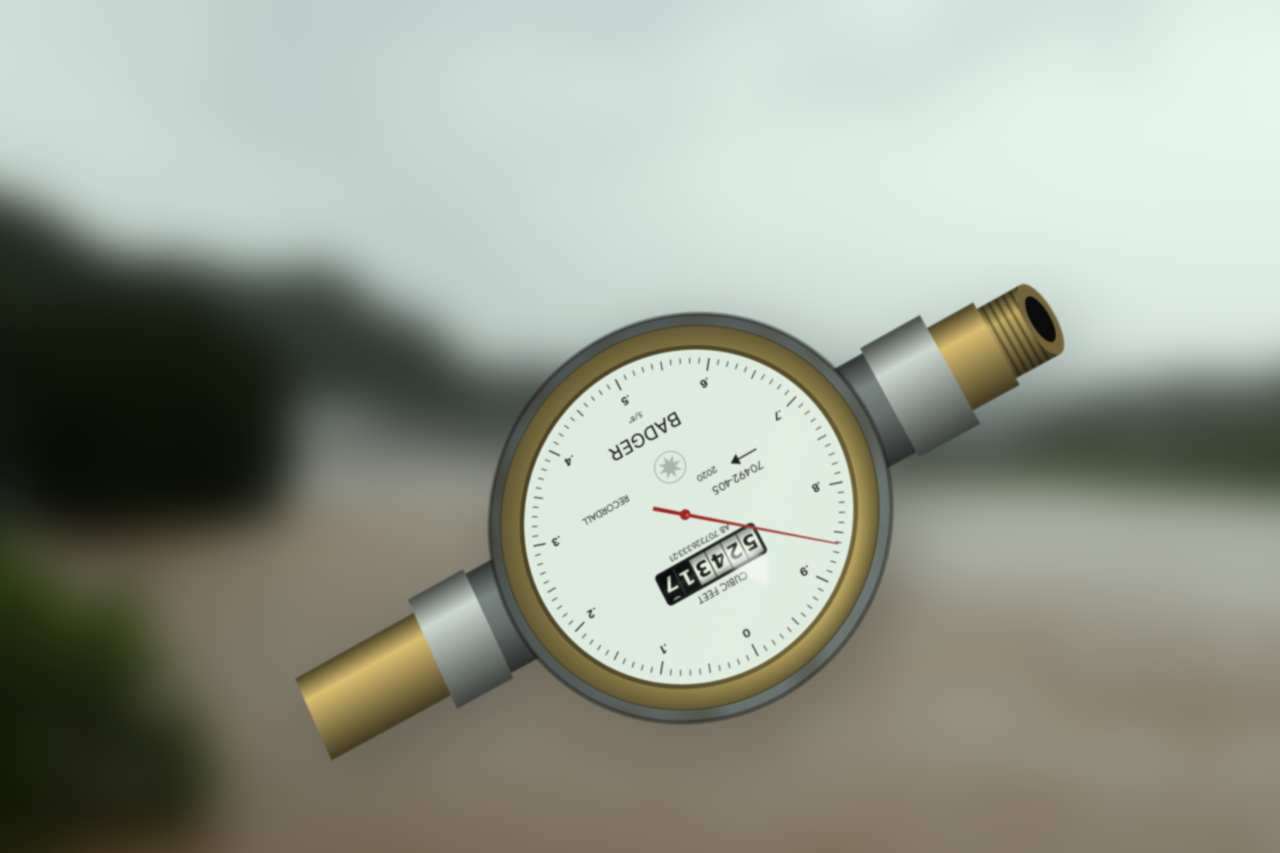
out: 524316.86 ft³
